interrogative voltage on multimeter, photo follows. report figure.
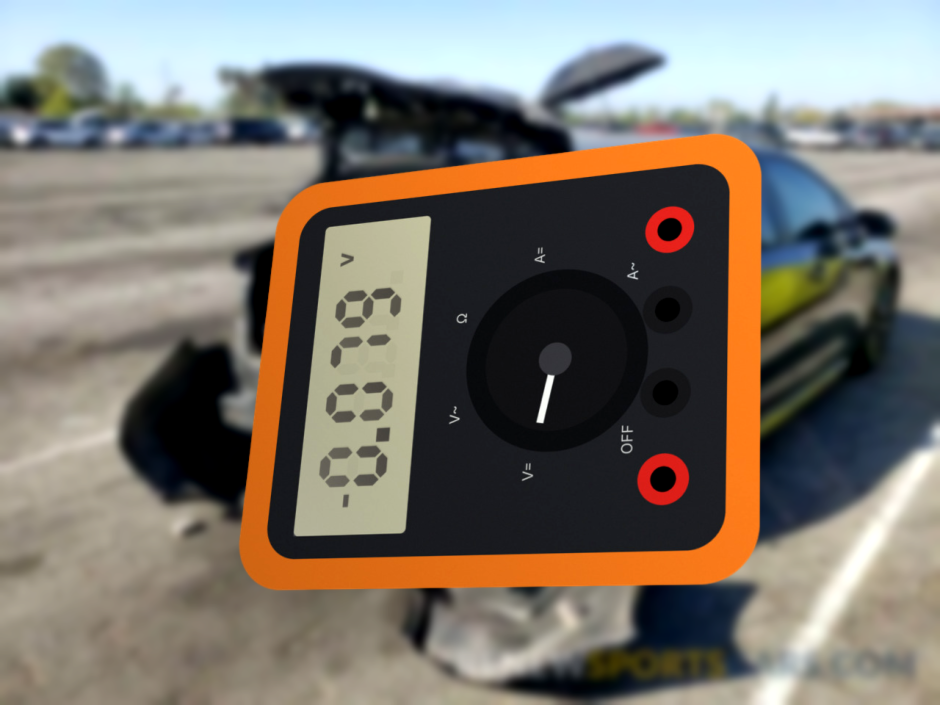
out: -0.079 V
